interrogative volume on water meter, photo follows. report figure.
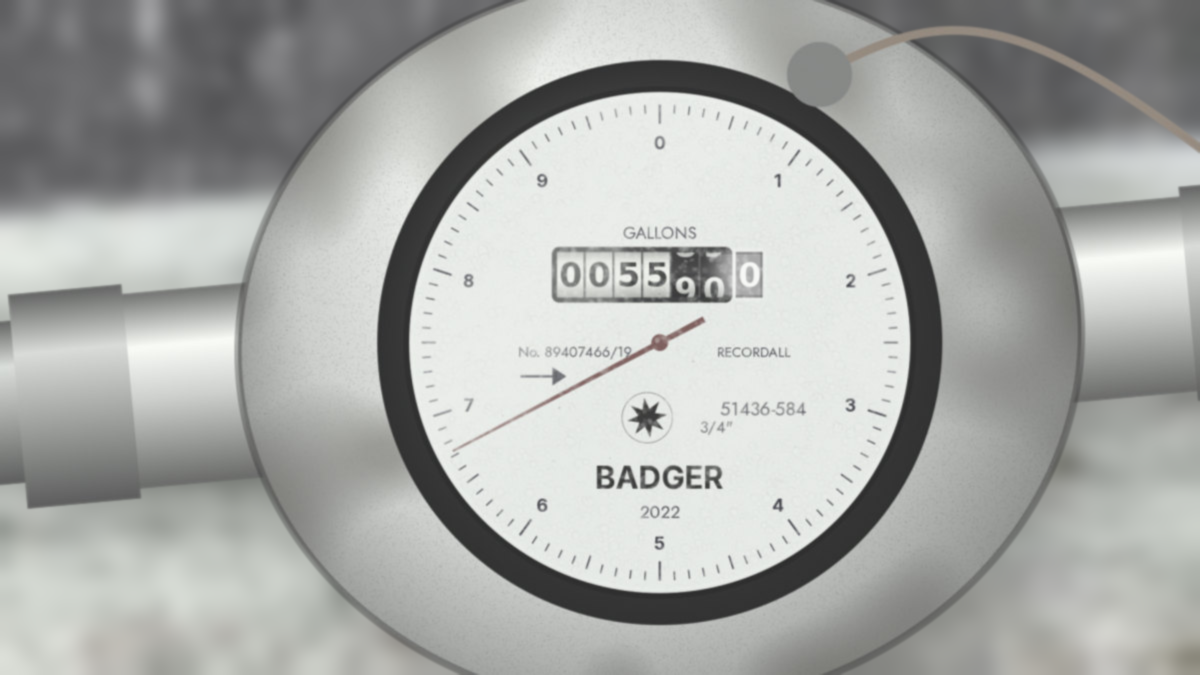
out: 55896.7 gal
